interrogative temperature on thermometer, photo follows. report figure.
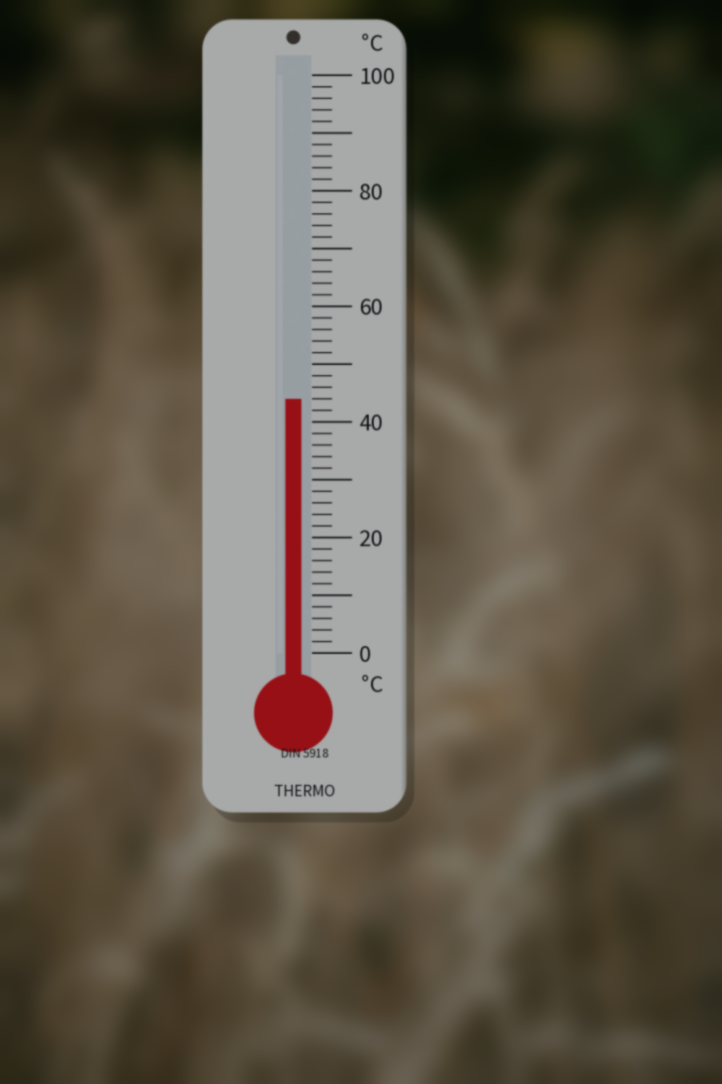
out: 44 °C
